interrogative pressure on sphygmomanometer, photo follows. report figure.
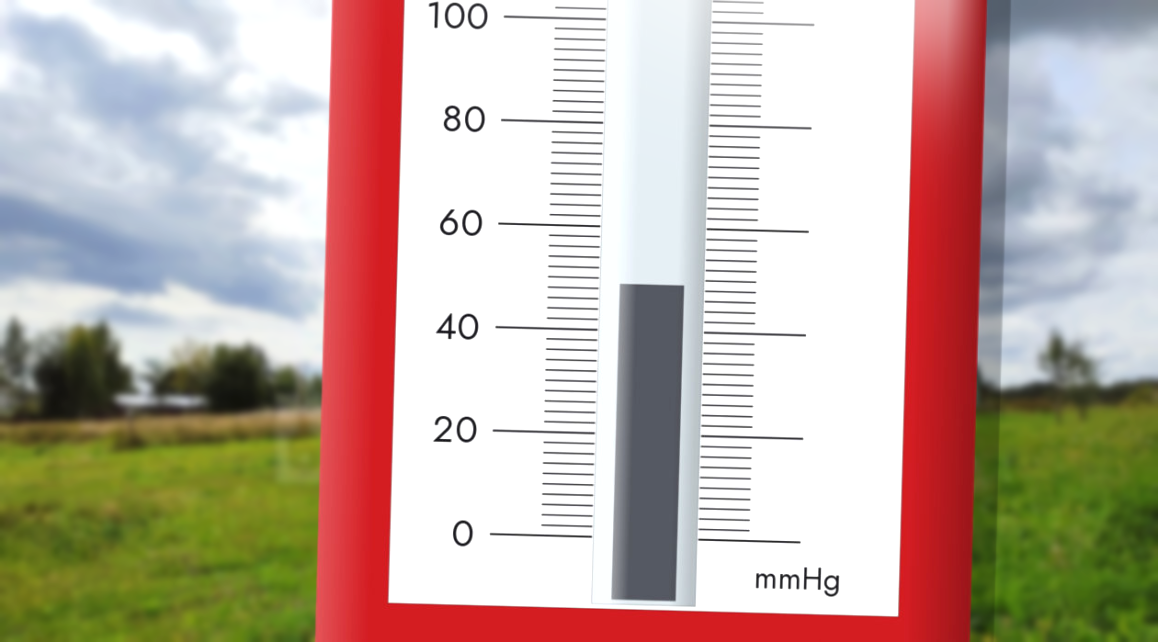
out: 49 mmHg
